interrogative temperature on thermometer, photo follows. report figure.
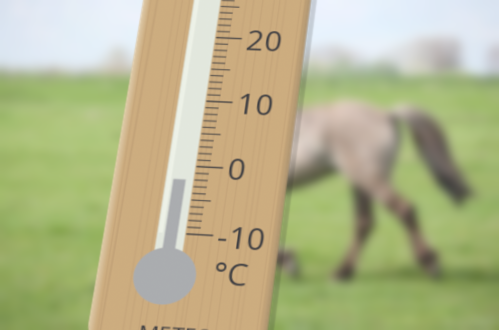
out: -2 °C
